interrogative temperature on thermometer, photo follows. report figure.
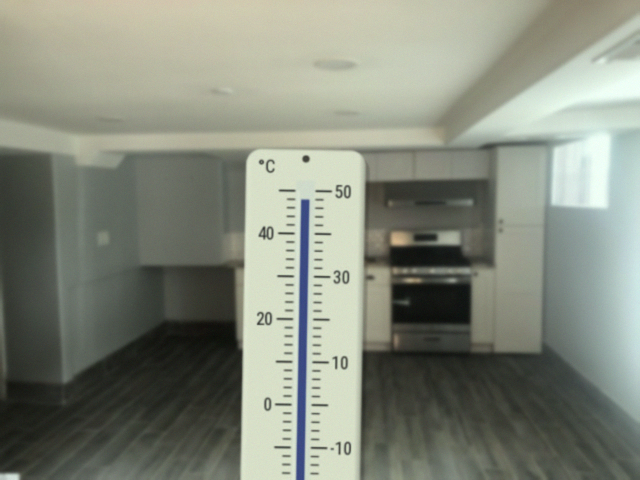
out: 48 °C
